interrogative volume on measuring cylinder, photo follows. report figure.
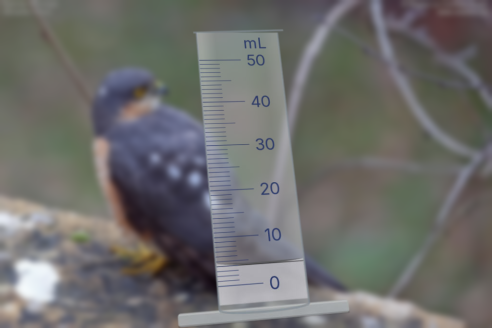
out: 4 mL
